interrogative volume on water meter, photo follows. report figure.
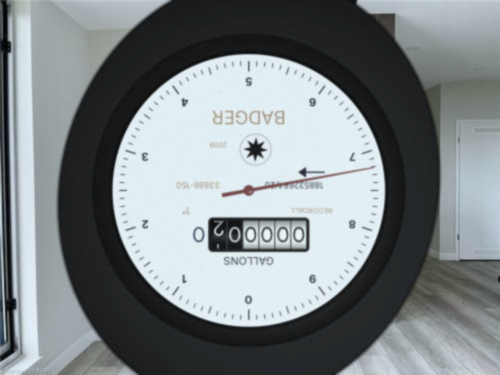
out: 17.2 gal
